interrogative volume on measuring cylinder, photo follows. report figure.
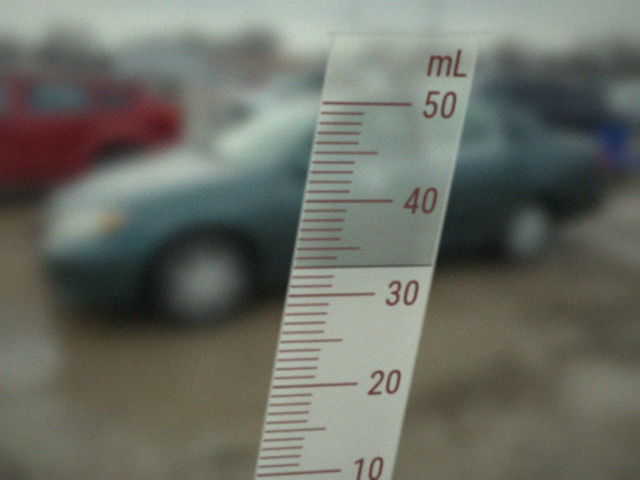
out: 33 mL
